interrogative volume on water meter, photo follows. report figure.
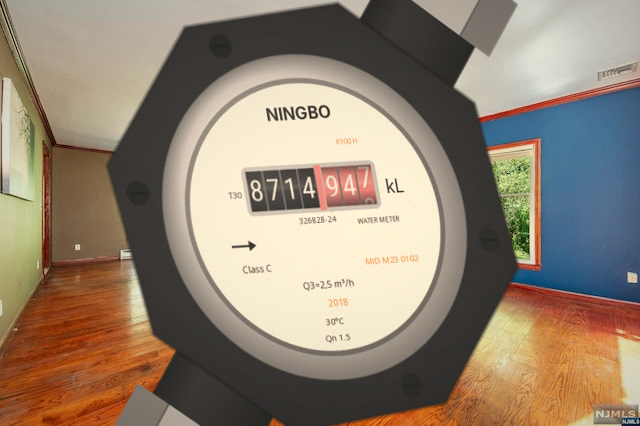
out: 8714.947 kL
